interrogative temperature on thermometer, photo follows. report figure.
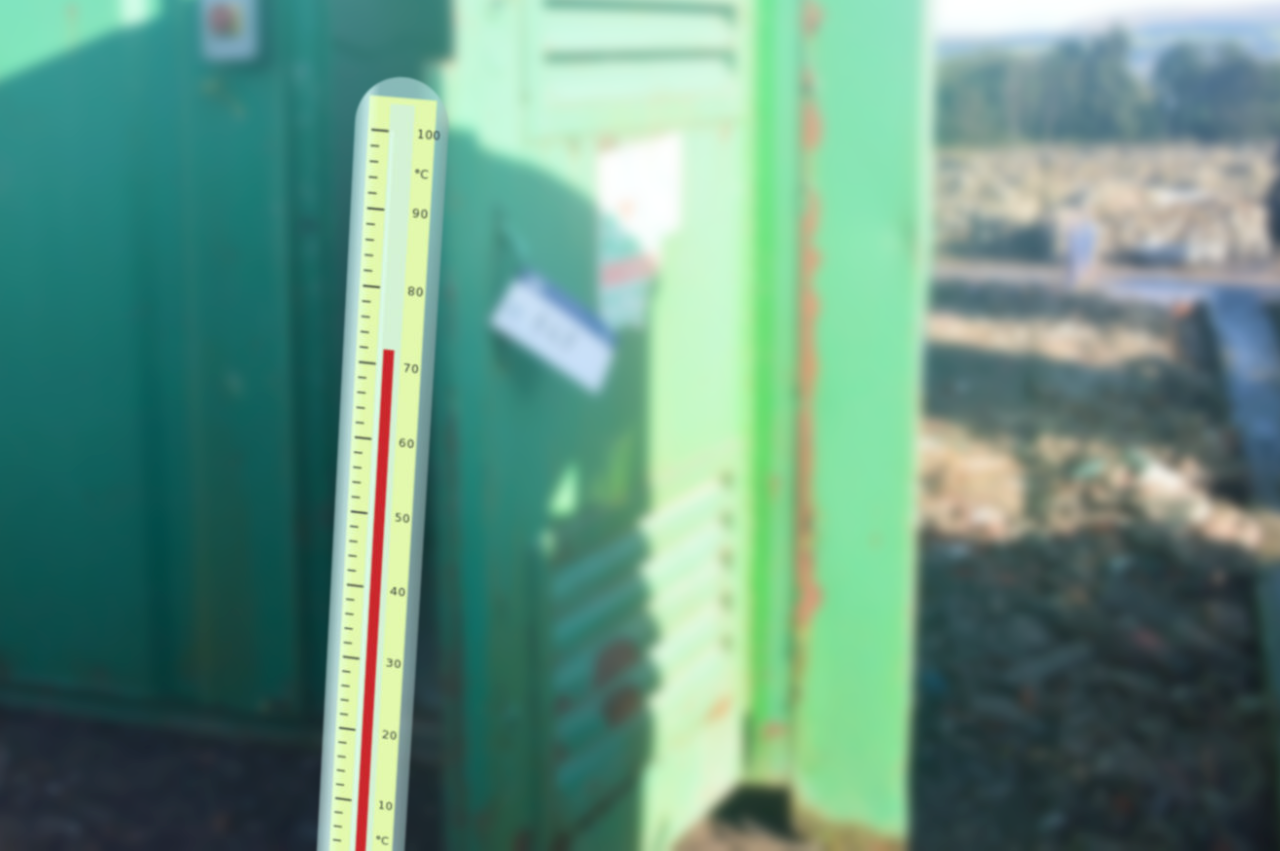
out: 72 °C
